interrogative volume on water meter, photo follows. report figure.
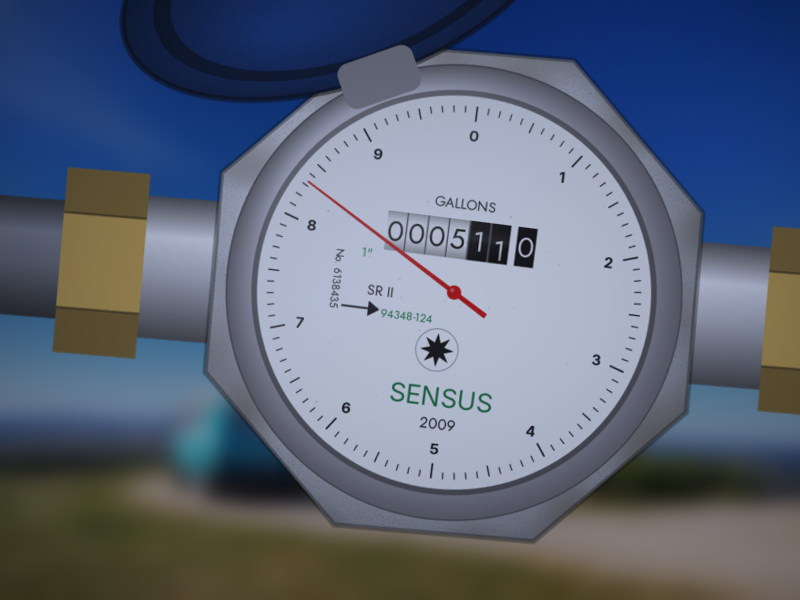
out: 5108.3 gal
